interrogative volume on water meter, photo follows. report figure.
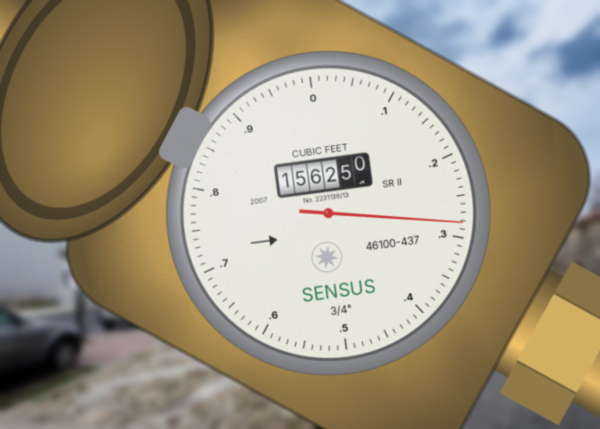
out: 156250.28 ft³
